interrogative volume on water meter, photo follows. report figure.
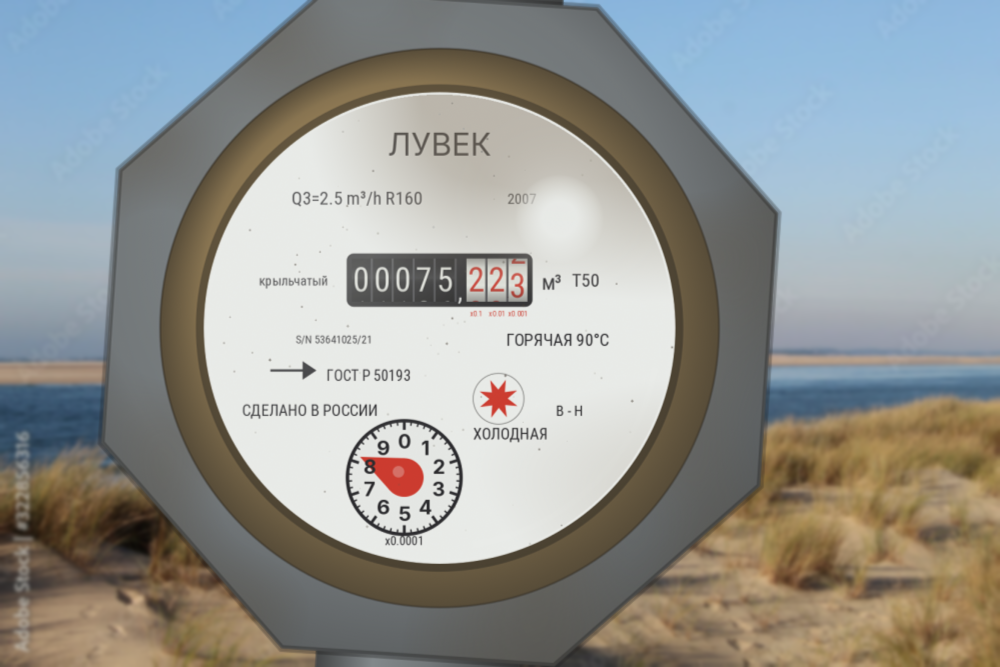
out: 75.2228 m³
